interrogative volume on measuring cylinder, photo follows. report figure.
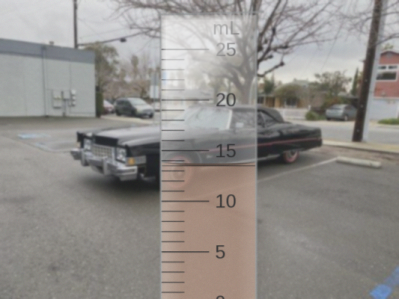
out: 13.5 mL
